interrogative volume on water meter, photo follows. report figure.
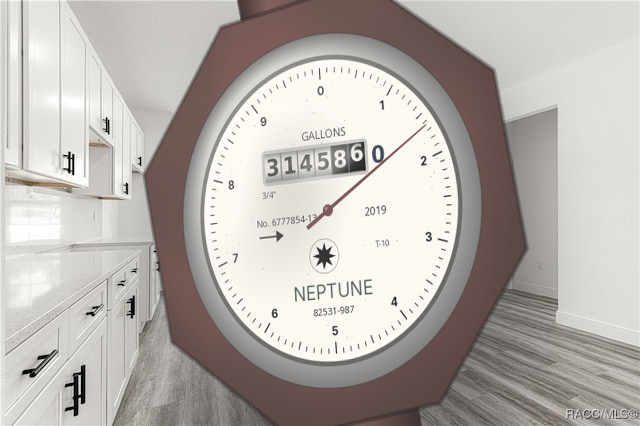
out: 3145861.6 gal
